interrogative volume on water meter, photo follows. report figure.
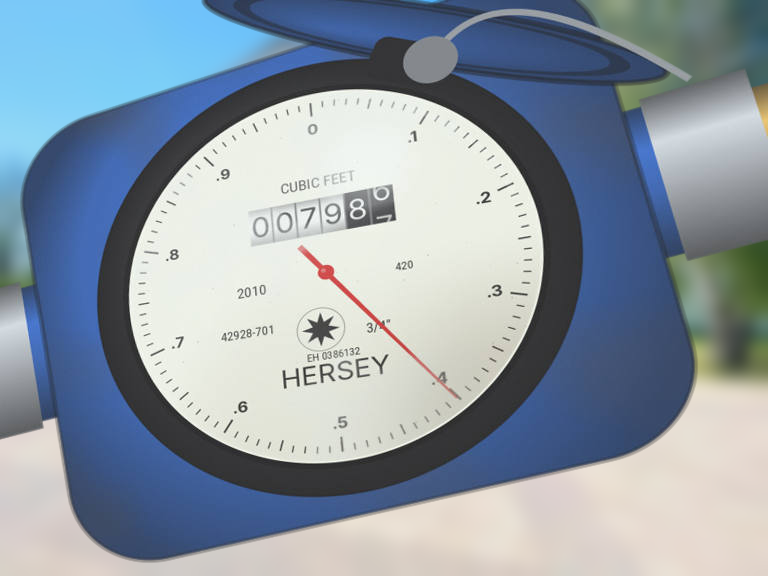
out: 7986.40 ft³
